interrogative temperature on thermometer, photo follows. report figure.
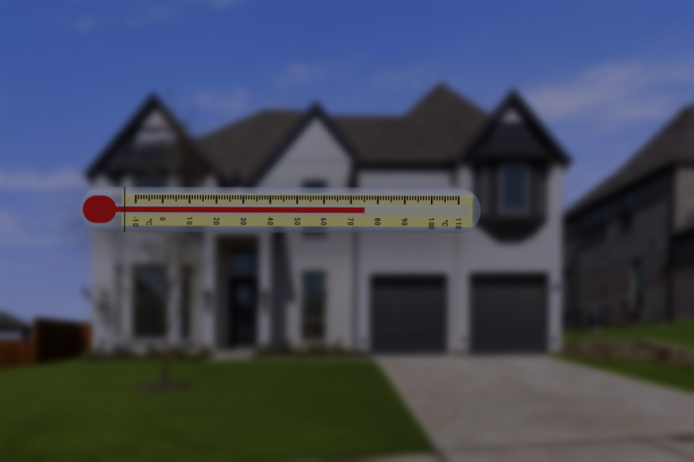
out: 75 °C
